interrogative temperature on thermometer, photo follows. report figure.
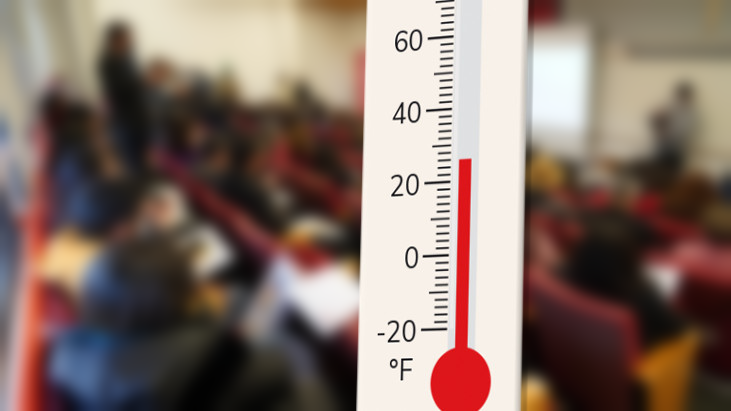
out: 26 °F
